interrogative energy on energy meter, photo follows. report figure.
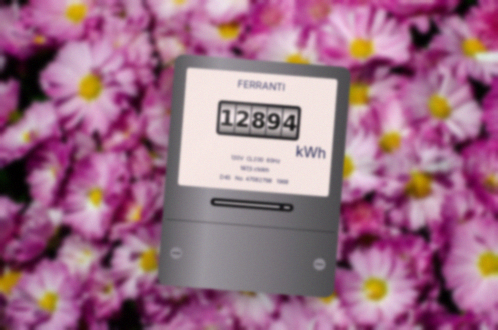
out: 12894 kWh
